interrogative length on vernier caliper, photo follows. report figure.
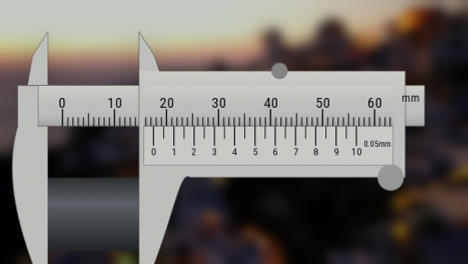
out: 17.5 mm
